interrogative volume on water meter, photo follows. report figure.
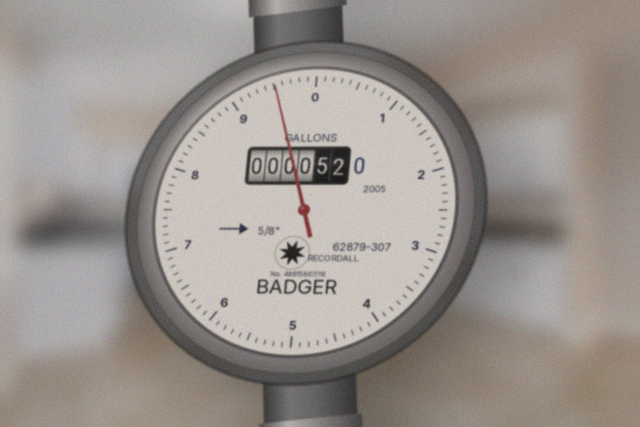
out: 519.5 gal
